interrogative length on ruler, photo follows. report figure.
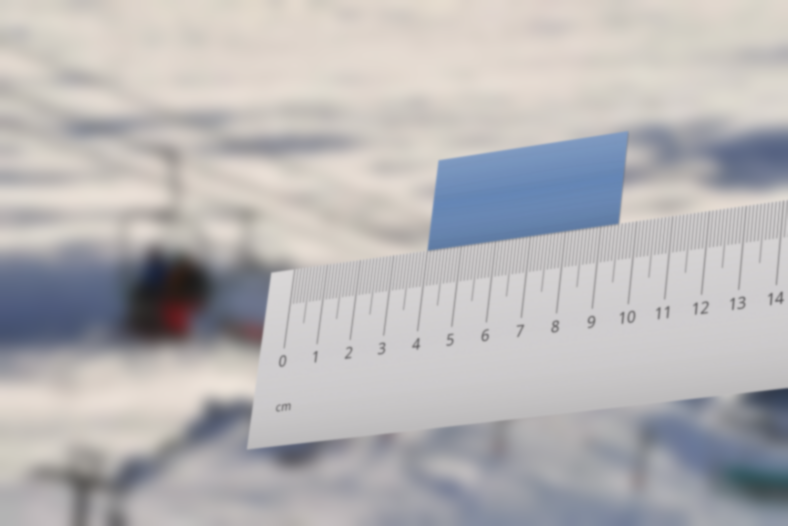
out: 5.5 cm
